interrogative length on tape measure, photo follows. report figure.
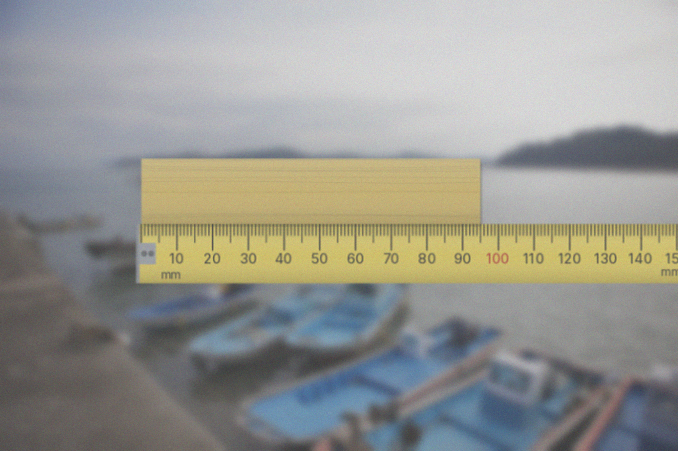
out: 95 mm
